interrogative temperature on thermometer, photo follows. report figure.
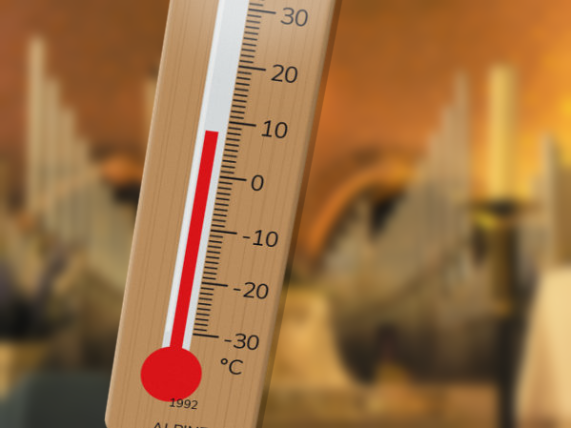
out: 8 °C
